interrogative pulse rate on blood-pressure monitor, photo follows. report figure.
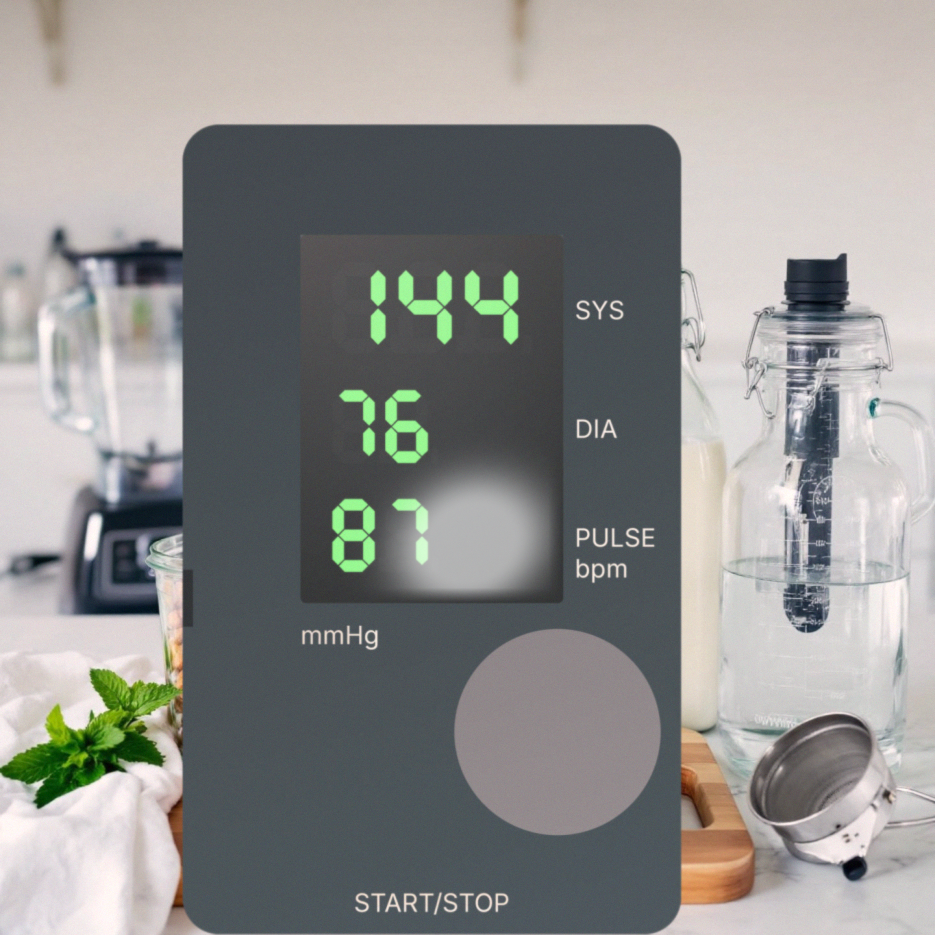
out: 87 bpm
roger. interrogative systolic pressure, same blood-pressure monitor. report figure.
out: 144 mmHg
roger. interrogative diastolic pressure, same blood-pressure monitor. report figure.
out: 76 mmHg
